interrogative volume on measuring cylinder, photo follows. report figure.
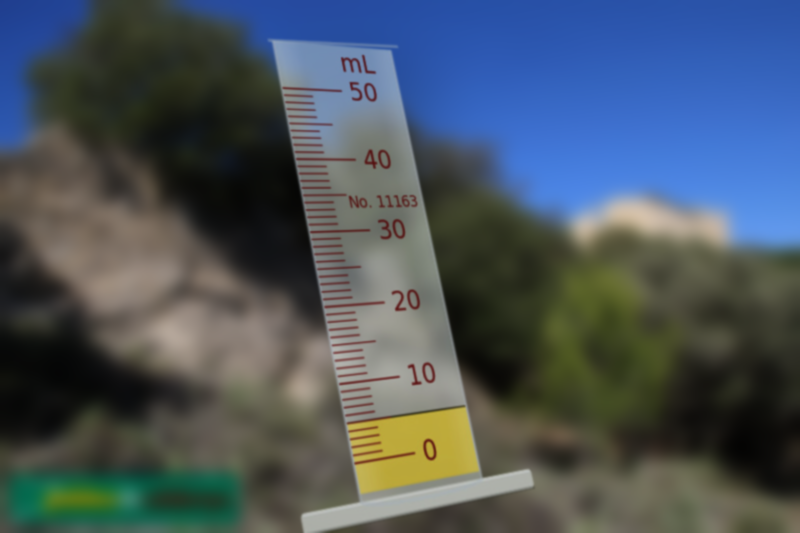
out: 5 mL
